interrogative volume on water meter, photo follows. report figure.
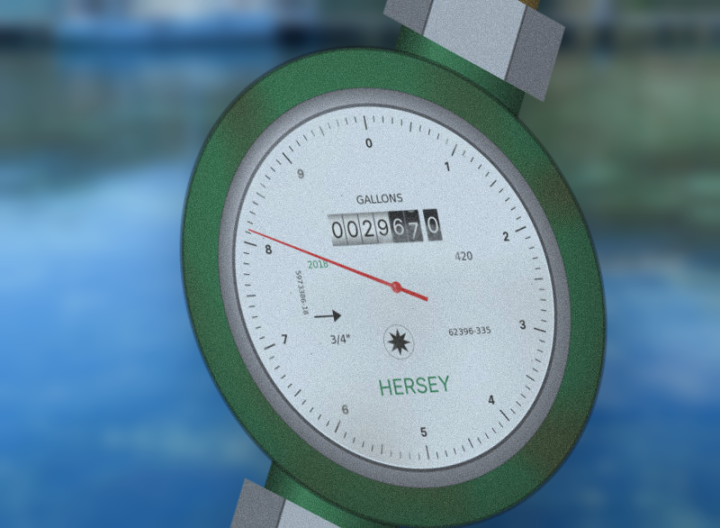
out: 29668.1 gal
